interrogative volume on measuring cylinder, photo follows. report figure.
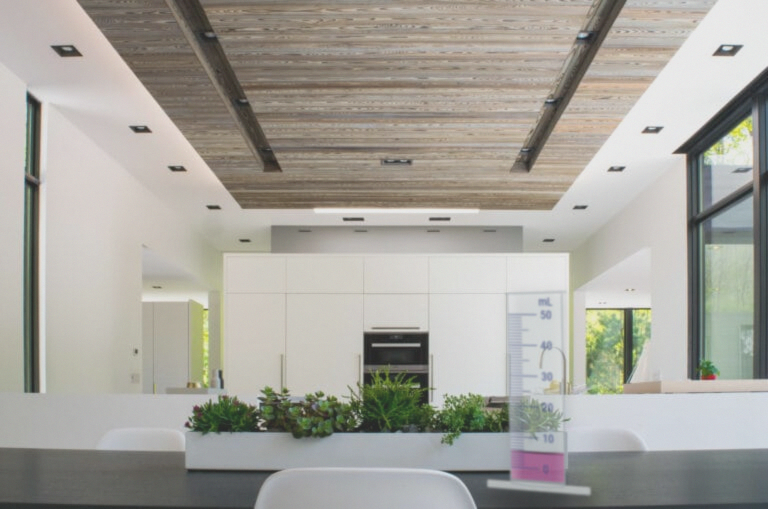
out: 5 mL
